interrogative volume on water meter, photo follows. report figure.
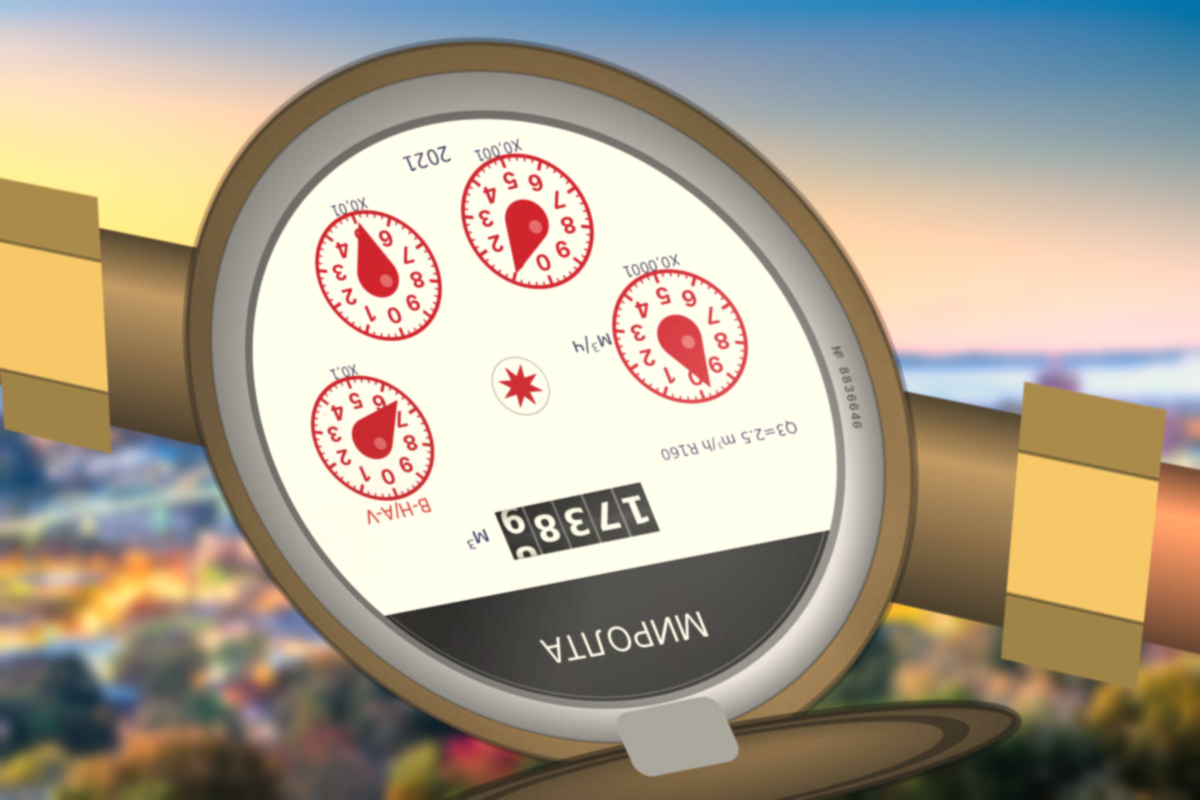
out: 17388.6509 m³
